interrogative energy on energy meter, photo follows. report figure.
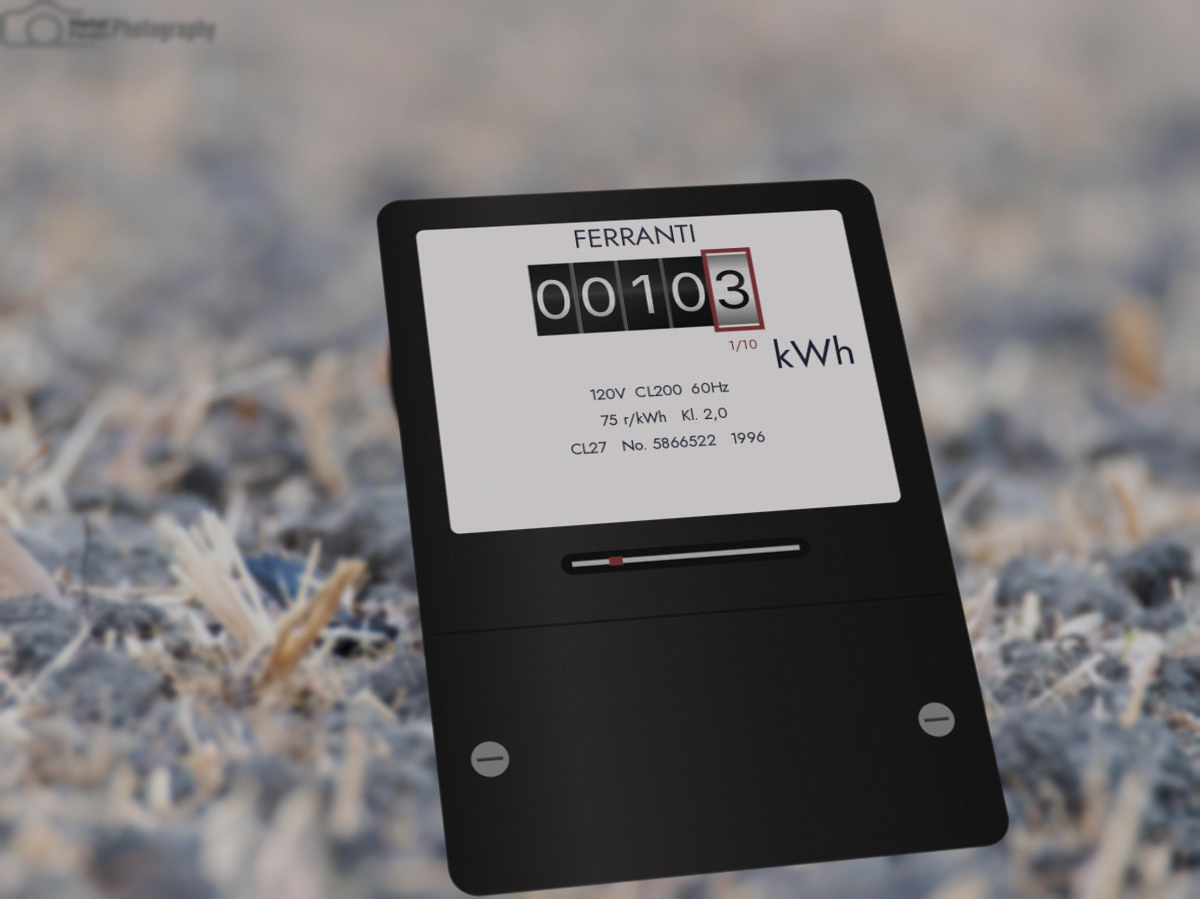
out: 10.3 kWh
